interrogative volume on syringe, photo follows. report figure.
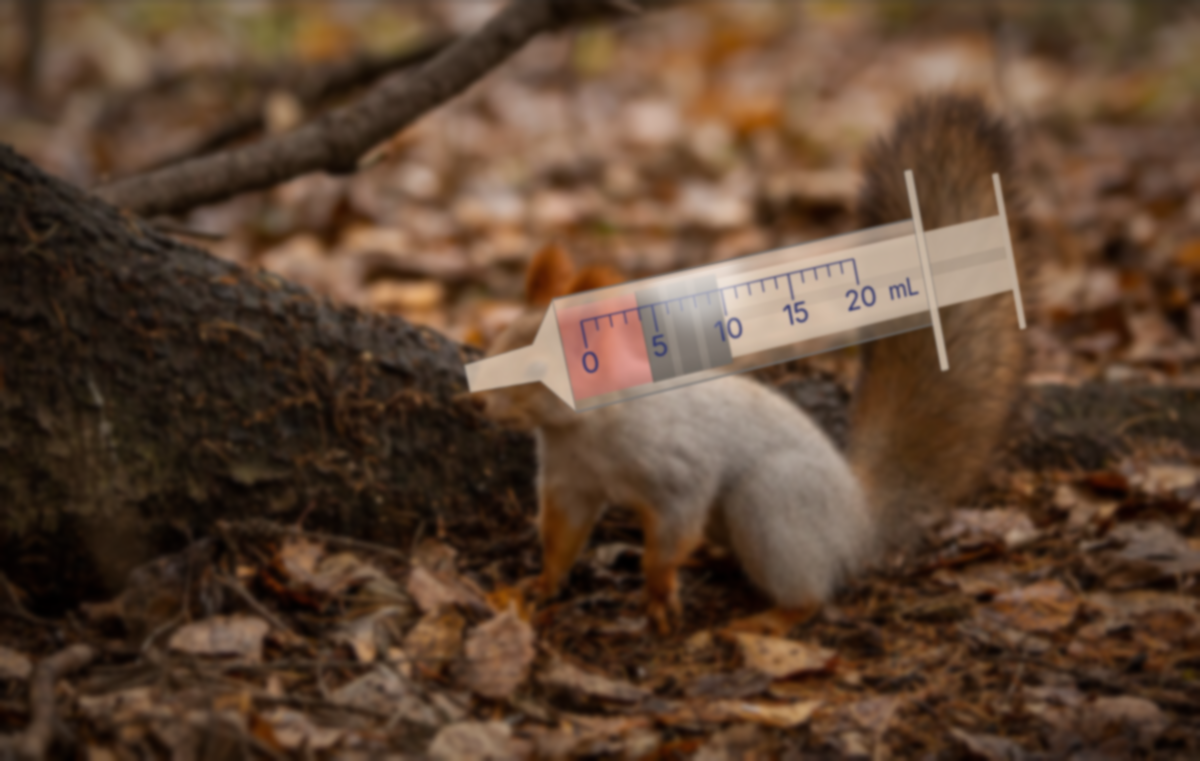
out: 4 mL
